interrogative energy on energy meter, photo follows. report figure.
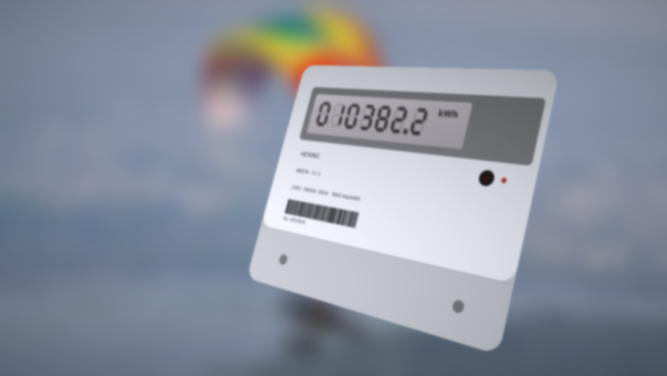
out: 10382.2 kWh
